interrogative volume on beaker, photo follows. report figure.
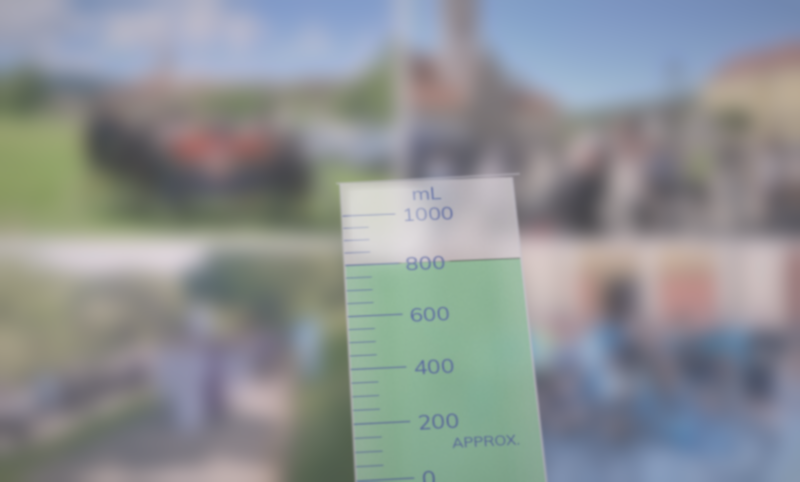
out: 800 mL
